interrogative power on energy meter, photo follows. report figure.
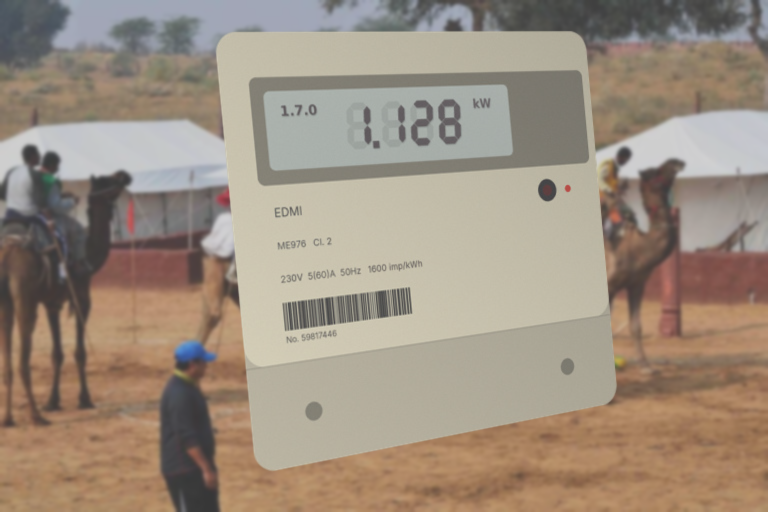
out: 1.128 kW
